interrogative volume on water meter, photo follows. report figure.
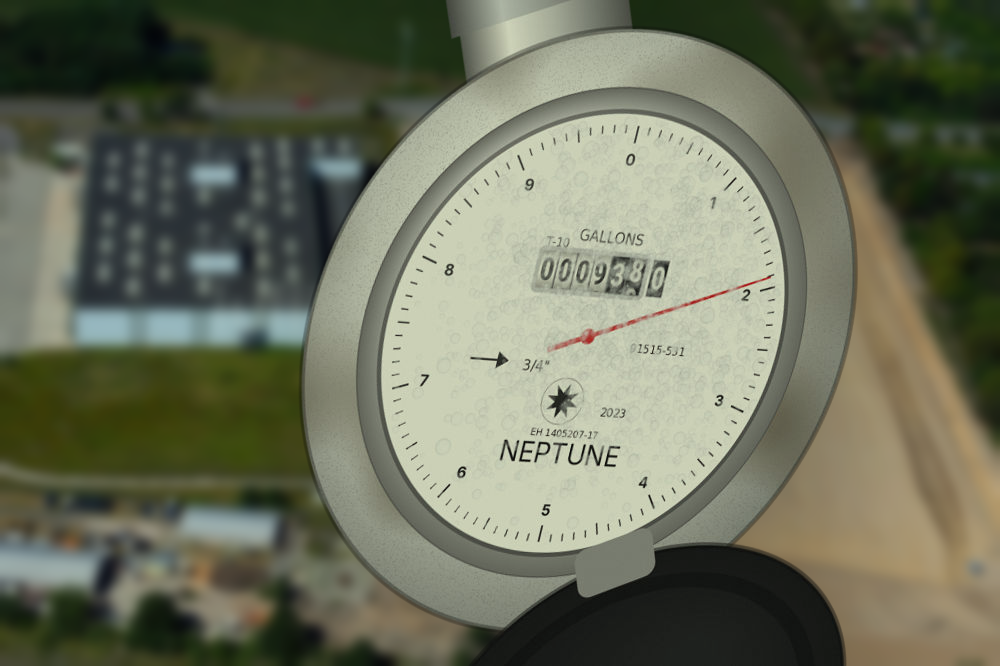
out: 9381.9 gal
